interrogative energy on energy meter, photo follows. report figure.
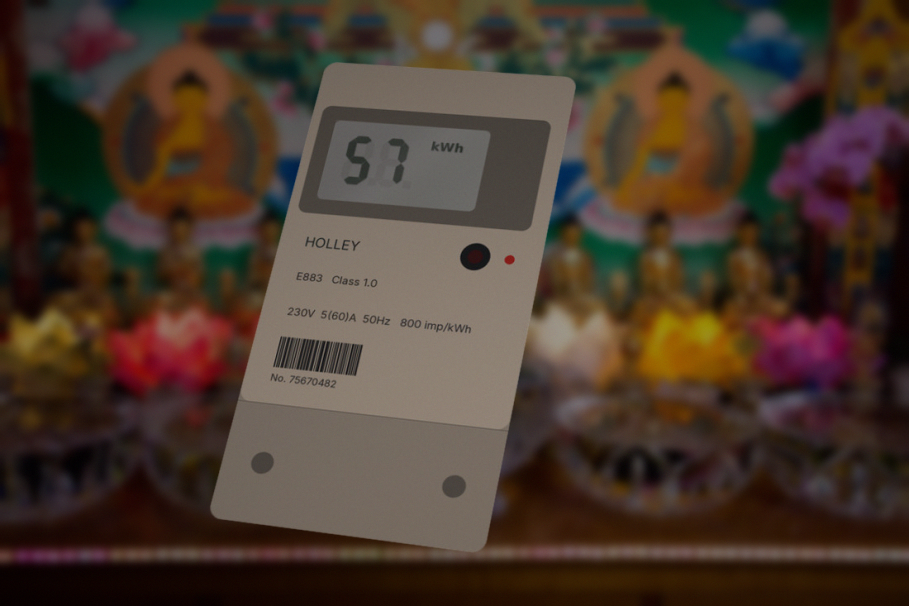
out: 57 kWh
